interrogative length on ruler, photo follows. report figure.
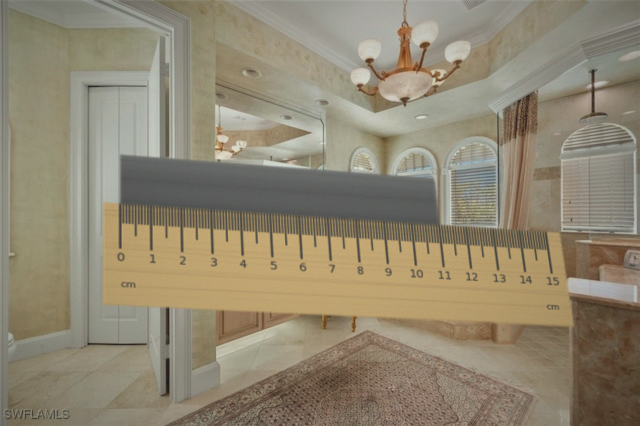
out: 11 cm
